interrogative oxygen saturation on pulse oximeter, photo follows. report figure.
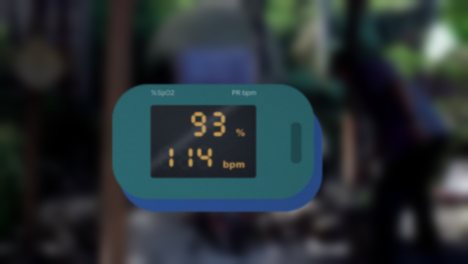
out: 93 %
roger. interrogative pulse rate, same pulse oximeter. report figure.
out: 114 bpm
